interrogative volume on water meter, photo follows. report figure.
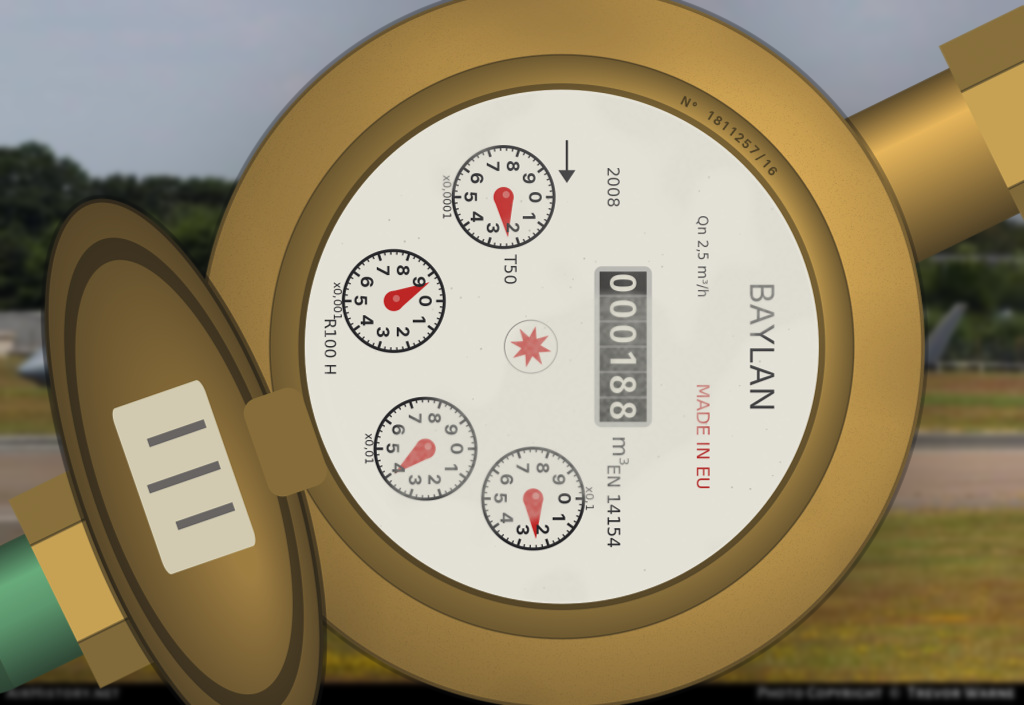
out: 188.2392 m³
